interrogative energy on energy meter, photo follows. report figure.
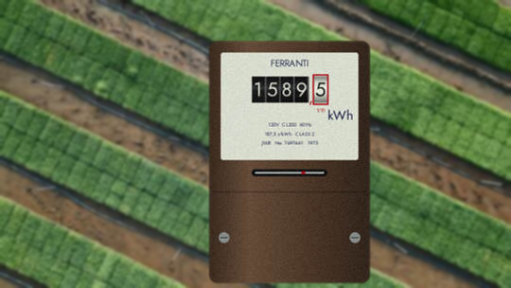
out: 1589.5 kWh
